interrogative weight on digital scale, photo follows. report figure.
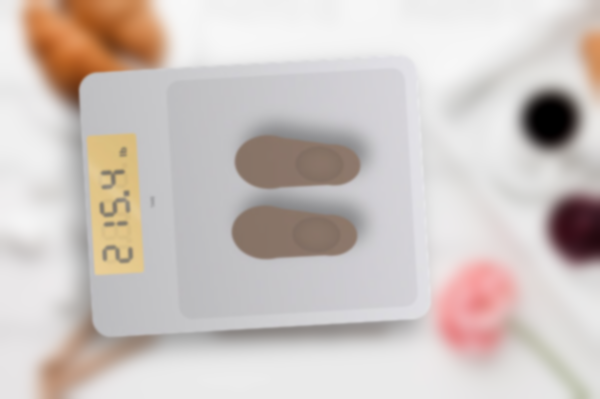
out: 215.4 lb
